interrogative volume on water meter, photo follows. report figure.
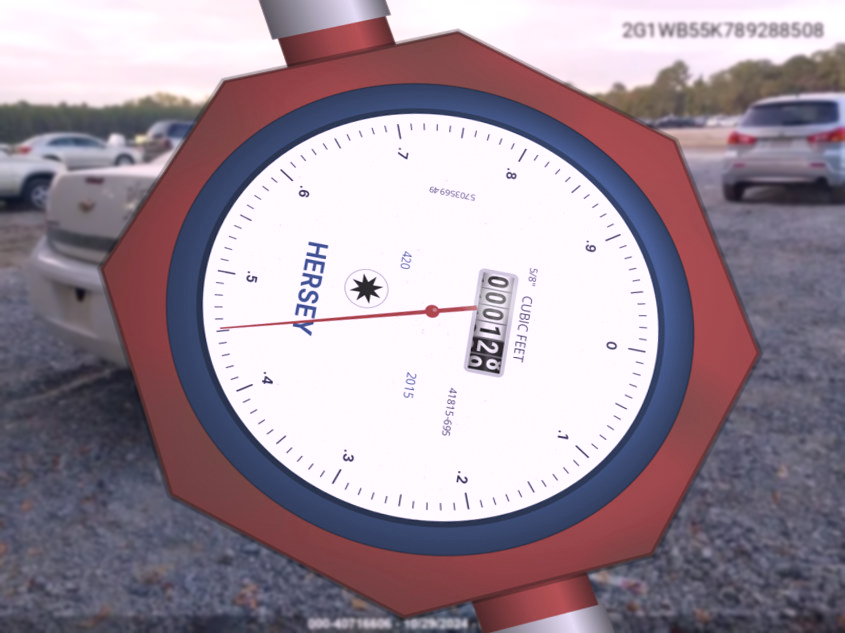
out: 128.45 ft³
